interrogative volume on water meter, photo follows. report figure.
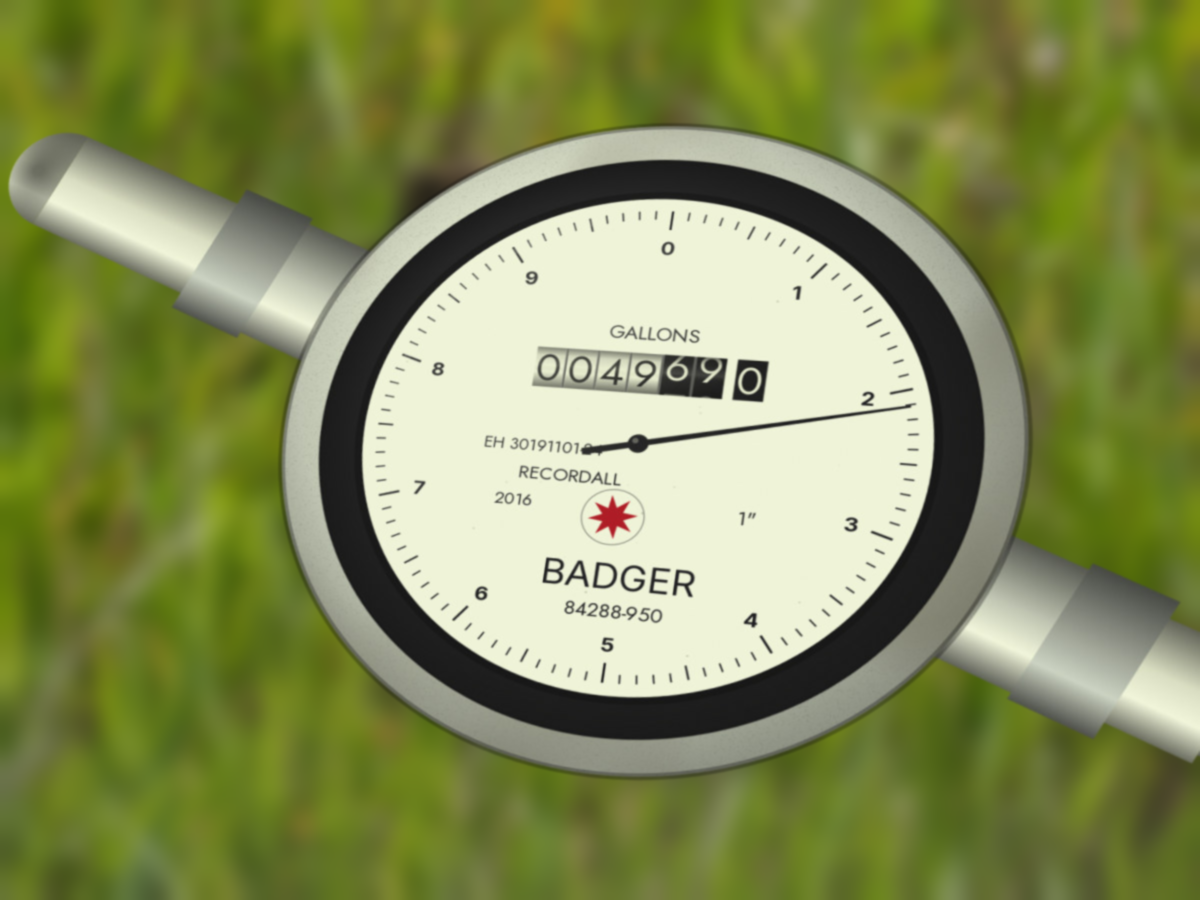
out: 49692.1 gal
